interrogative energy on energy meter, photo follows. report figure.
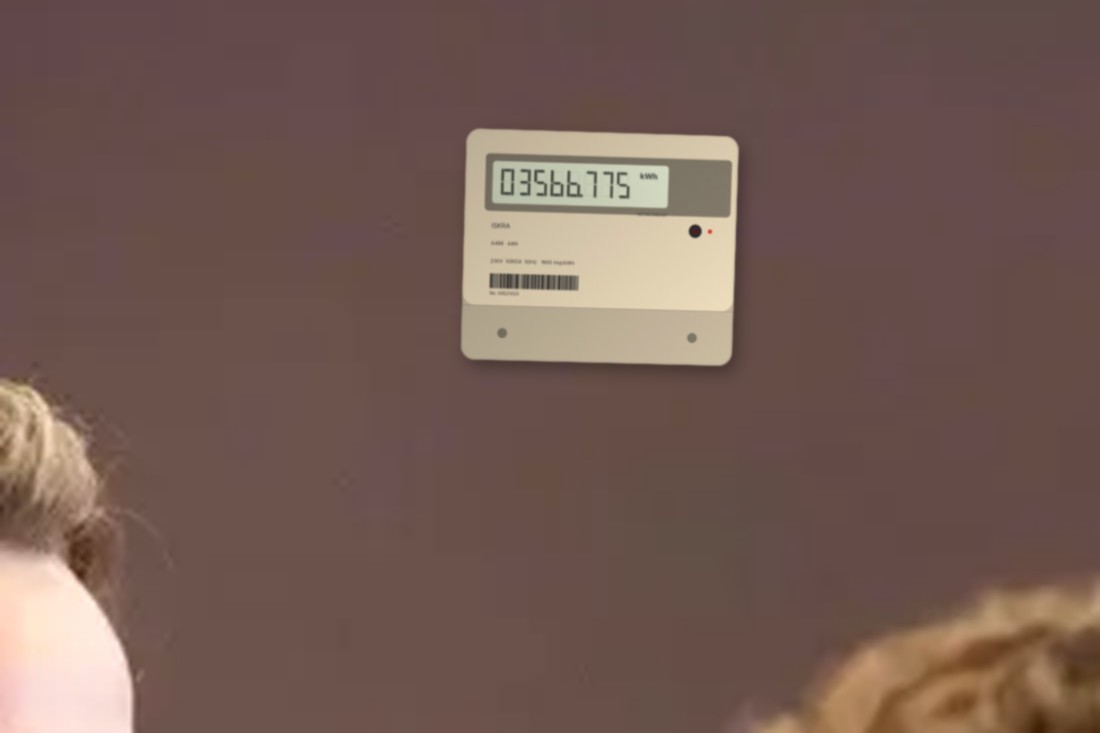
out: 3566.775 kWh
